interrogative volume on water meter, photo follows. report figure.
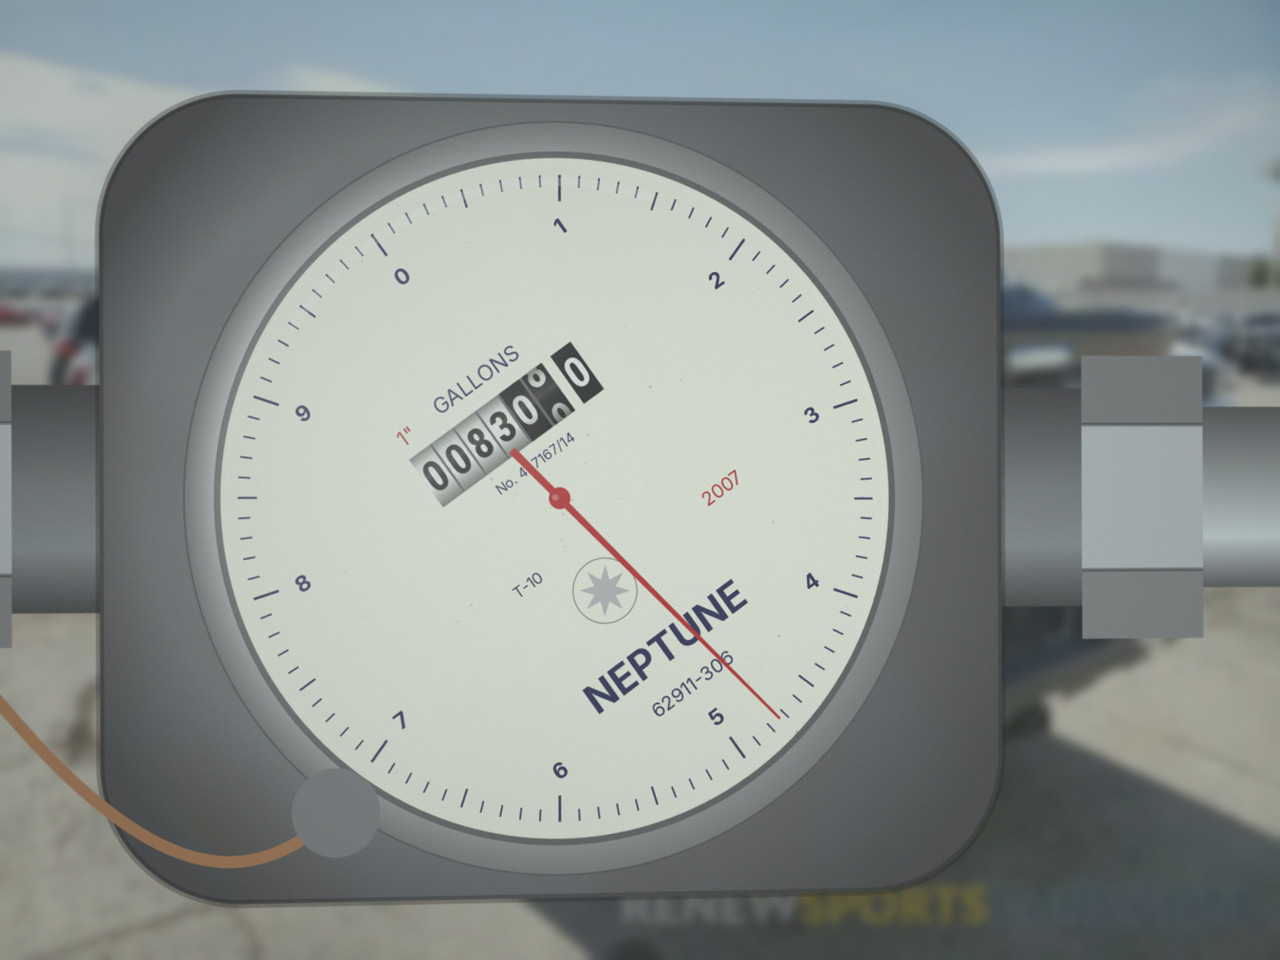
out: 83084.7 gal
